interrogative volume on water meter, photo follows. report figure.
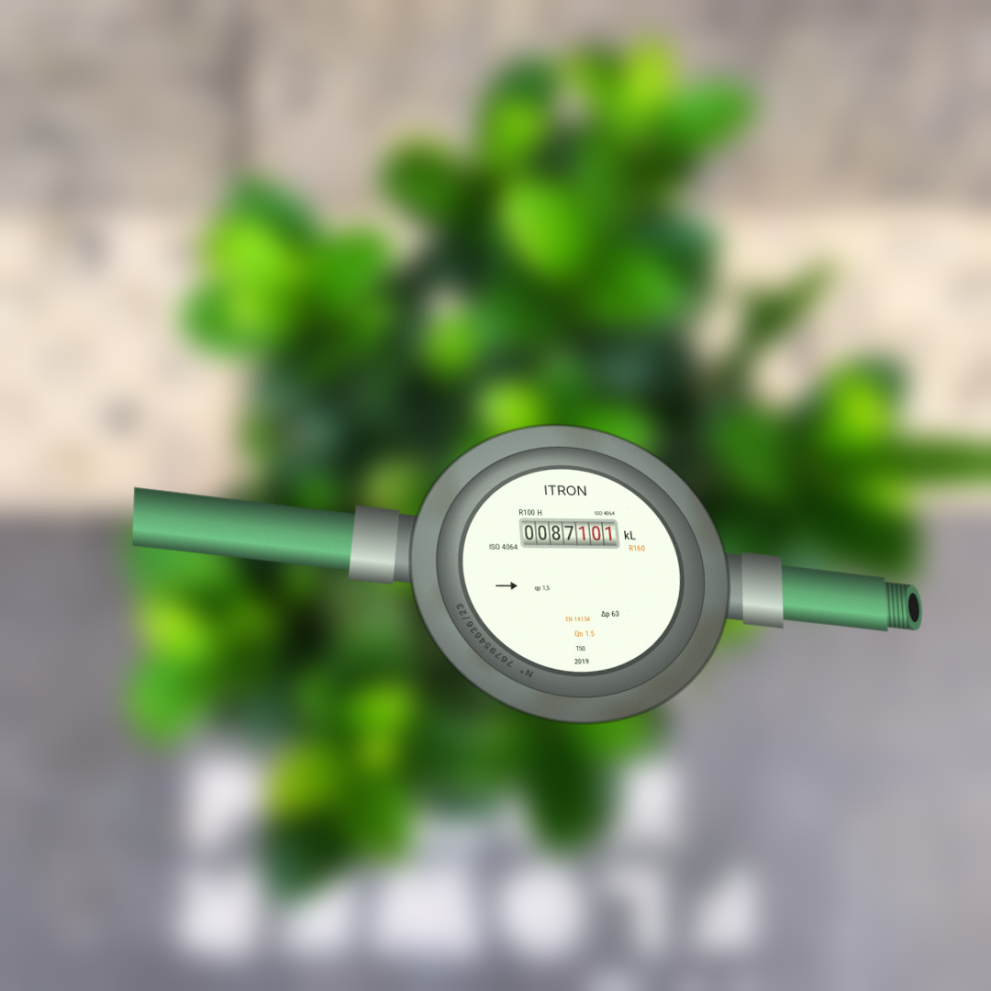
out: 87.101 kL
